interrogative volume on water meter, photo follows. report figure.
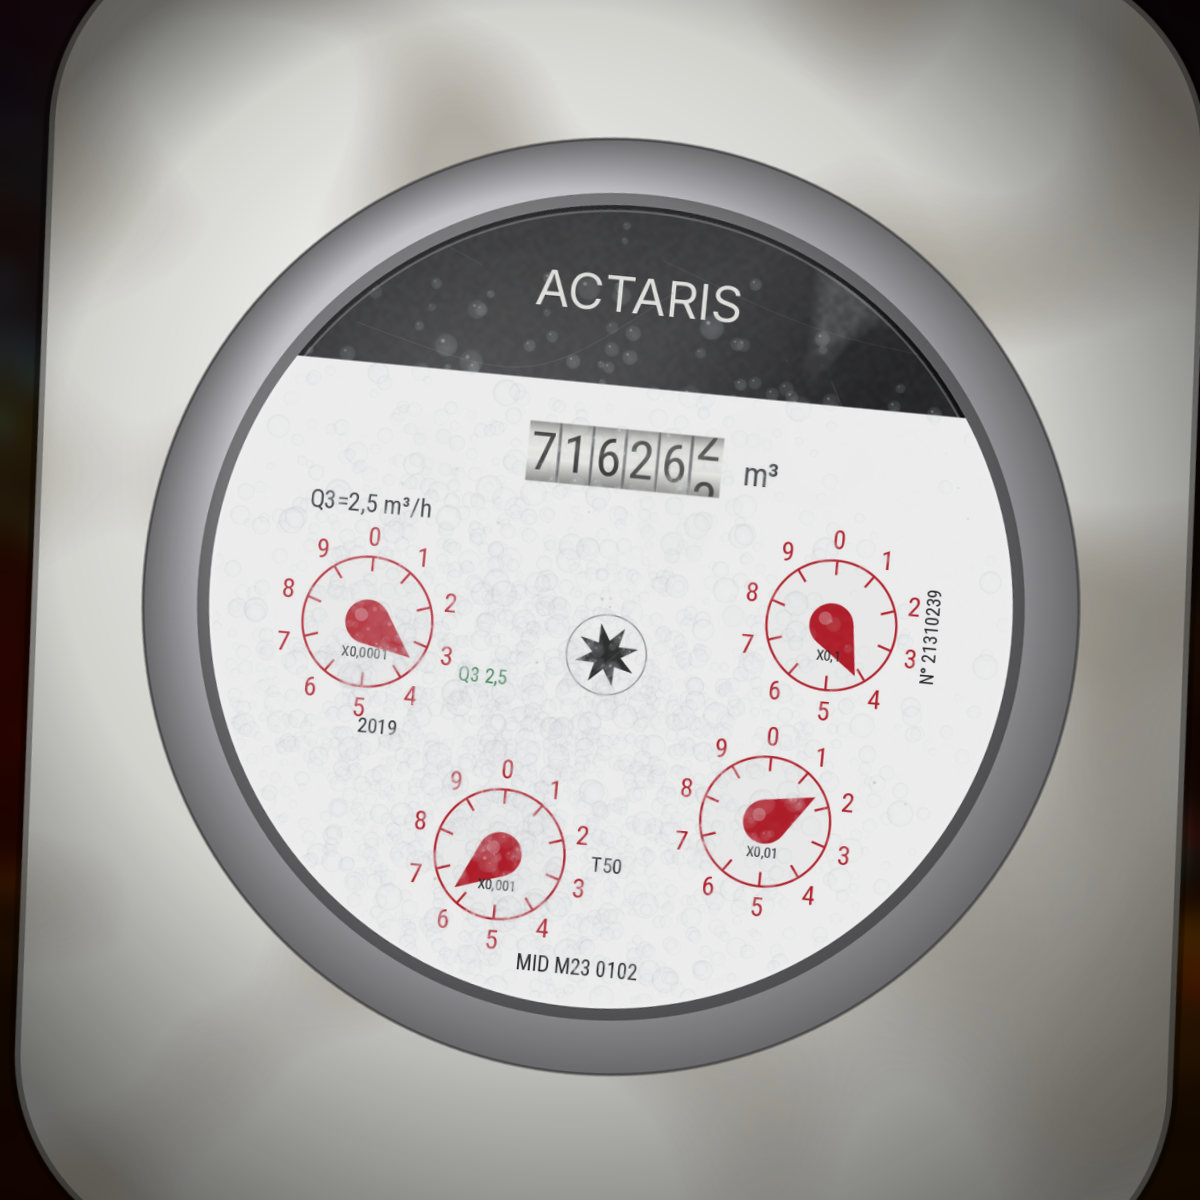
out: 716262.4163 m³
